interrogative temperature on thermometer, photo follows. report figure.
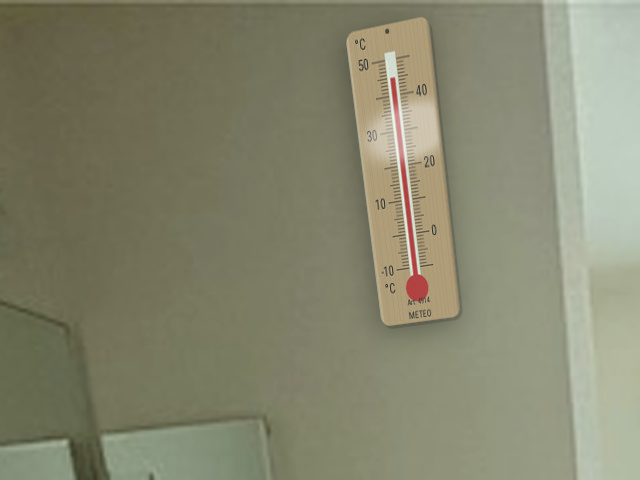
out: 45 °C
